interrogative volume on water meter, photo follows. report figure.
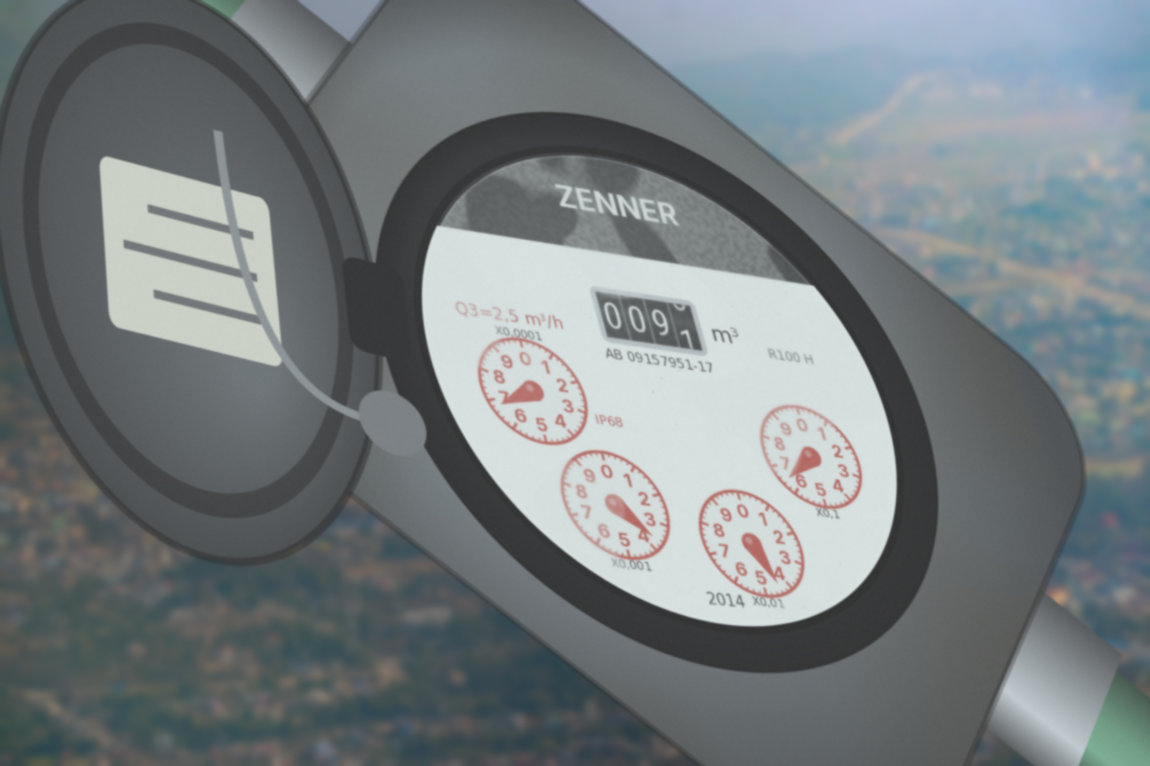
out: 90.6436 m³
